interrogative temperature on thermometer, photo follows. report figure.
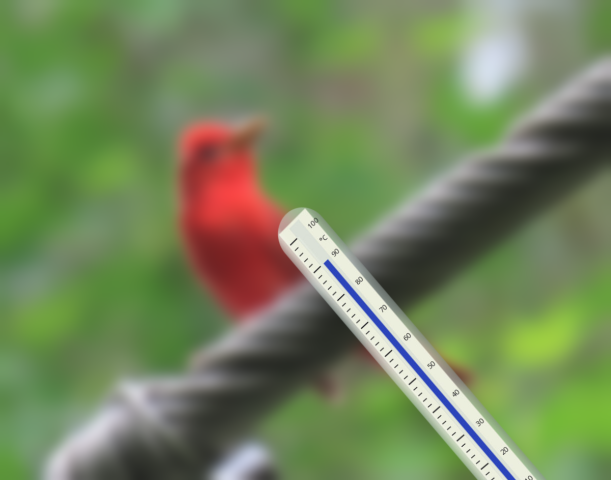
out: 90 °C
